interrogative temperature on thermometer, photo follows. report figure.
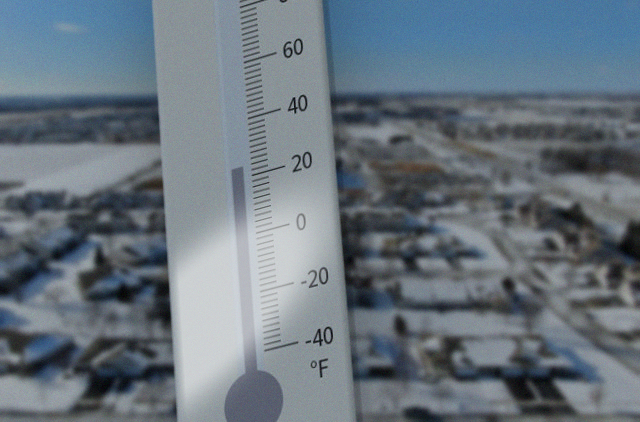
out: 24 °F
